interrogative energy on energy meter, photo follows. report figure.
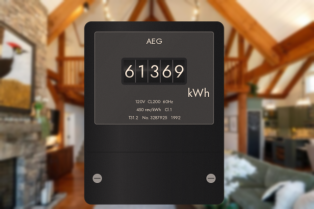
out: 61369 kWh
